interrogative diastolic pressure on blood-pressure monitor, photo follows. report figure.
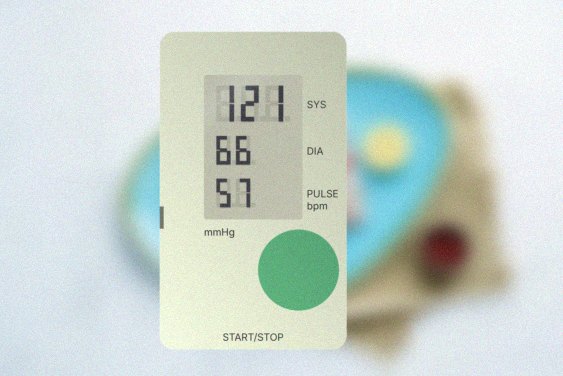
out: 66 mmHg
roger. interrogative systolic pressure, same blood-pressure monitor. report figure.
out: 121 mmHg
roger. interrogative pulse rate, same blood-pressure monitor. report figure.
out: 57 bpm
